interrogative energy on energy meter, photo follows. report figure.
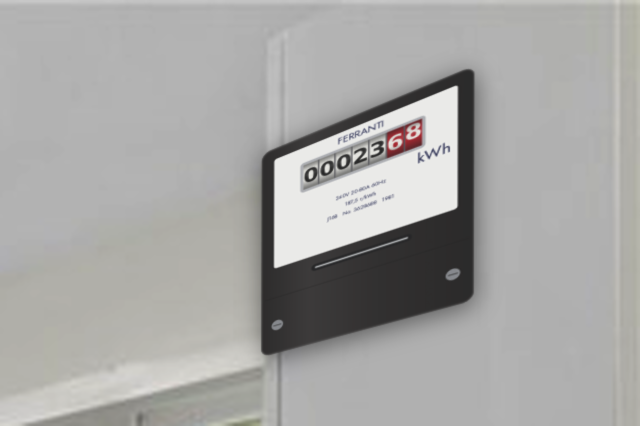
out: 23.68 kWh
